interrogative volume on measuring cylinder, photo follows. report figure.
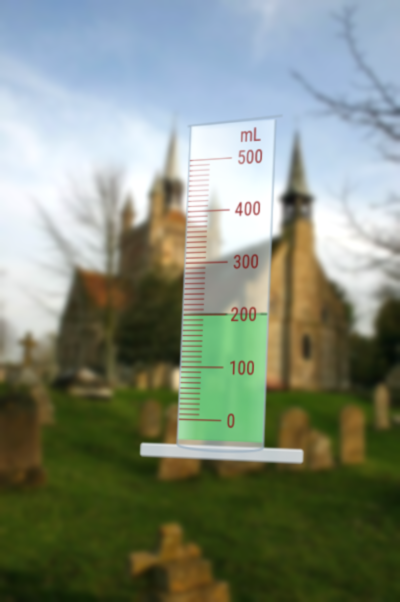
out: 200 mL
